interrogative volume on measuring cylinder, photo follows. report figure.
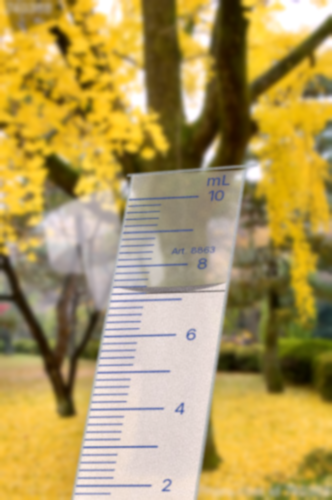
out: 7.2 mL
